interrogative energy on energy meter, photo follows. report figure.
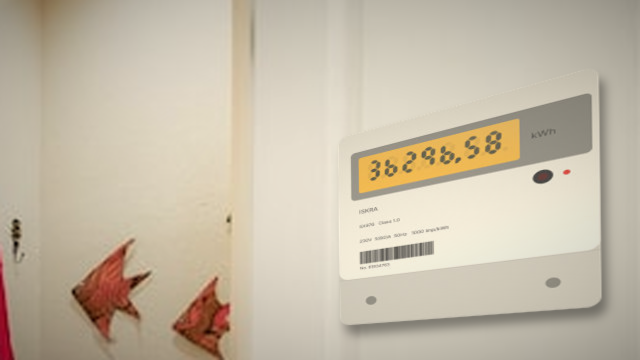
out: 36296.58 kWh
